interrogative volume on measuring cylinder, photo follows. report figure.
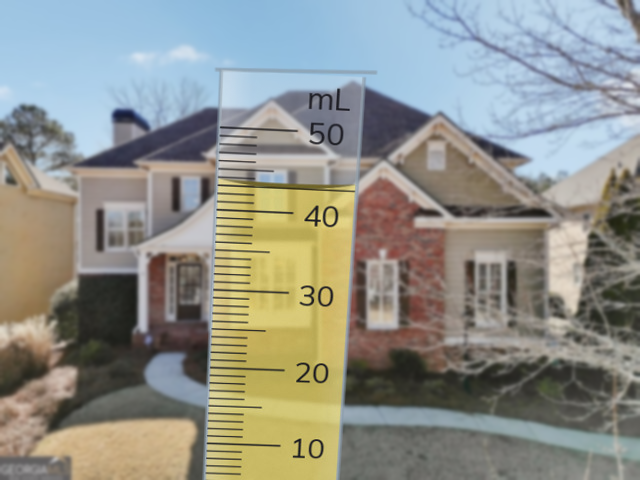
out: 43 mL
